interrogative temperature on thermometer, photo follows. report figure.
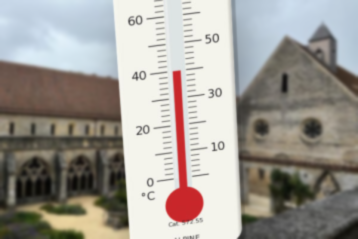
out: 40 °C
